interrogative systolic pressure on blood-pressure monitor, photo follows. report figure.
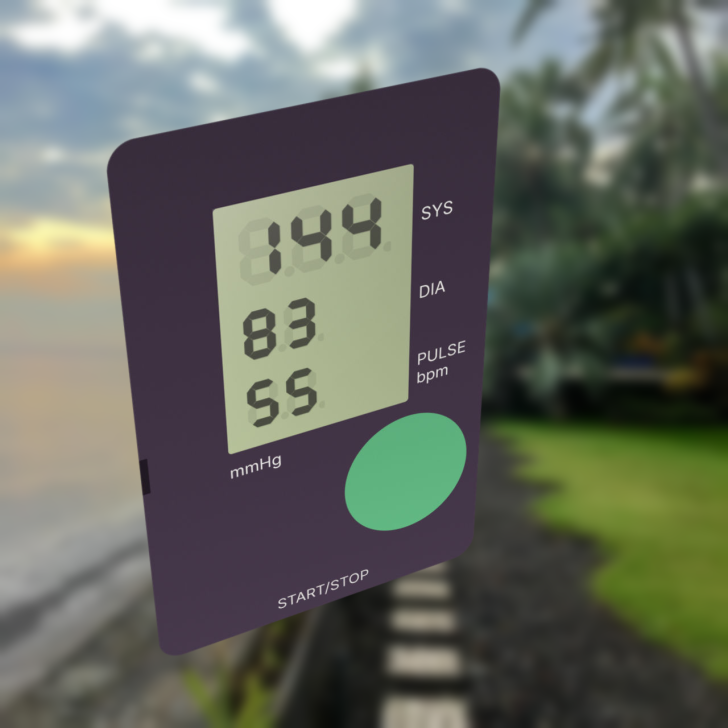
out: 144 mmHg
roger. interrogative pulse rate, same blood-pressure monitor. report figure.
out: 55 bpm
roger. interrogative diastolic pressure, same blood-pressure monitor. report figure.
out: 83 mmHg
